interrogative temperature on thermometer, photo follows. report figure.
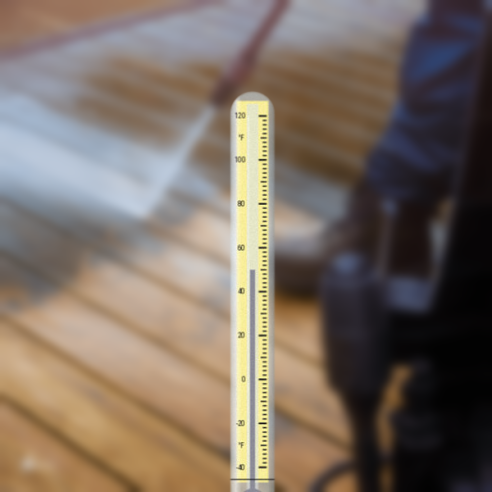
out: 50 °F
